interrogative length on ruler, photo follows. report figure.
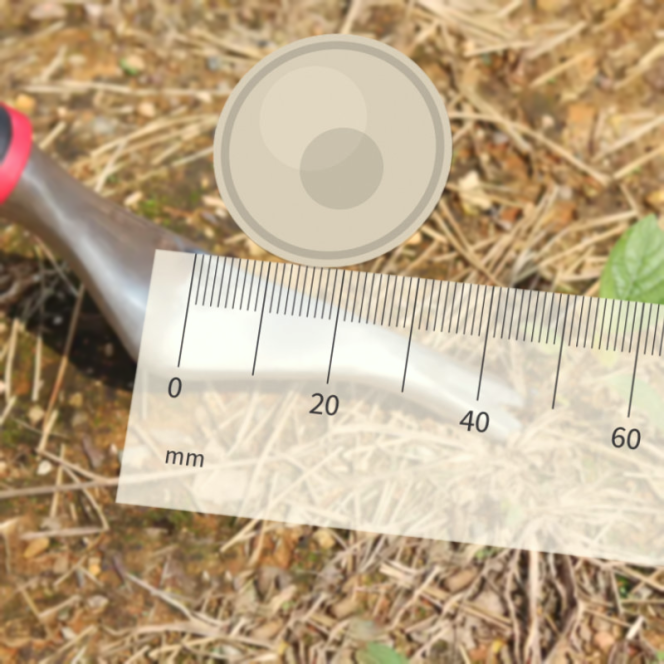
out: 32 mm
